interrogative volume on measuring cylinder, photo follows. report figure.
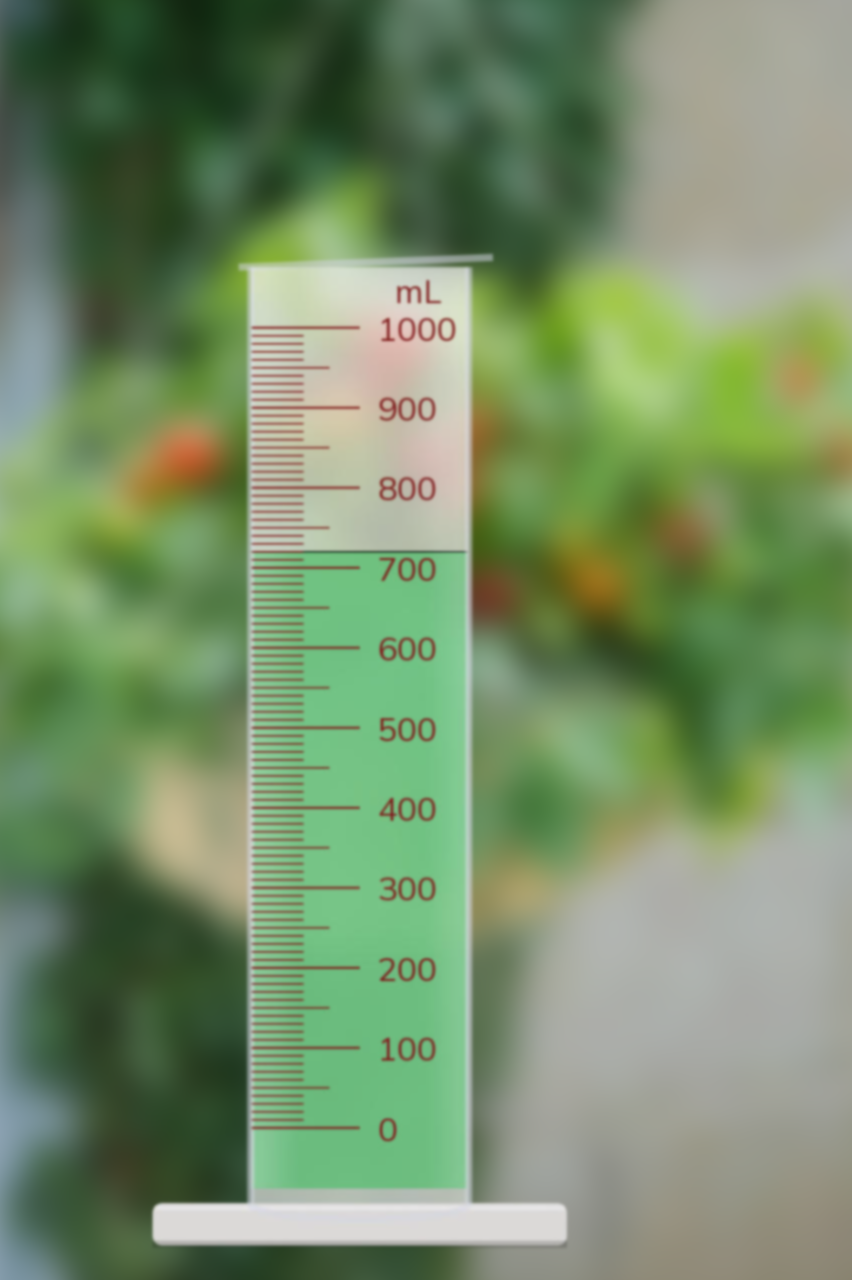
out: 720 mL
